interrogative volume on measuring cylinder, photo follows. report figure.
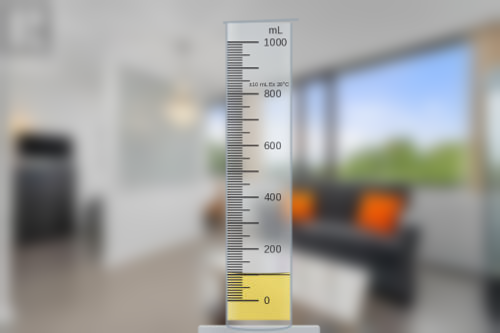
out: 100 mL
